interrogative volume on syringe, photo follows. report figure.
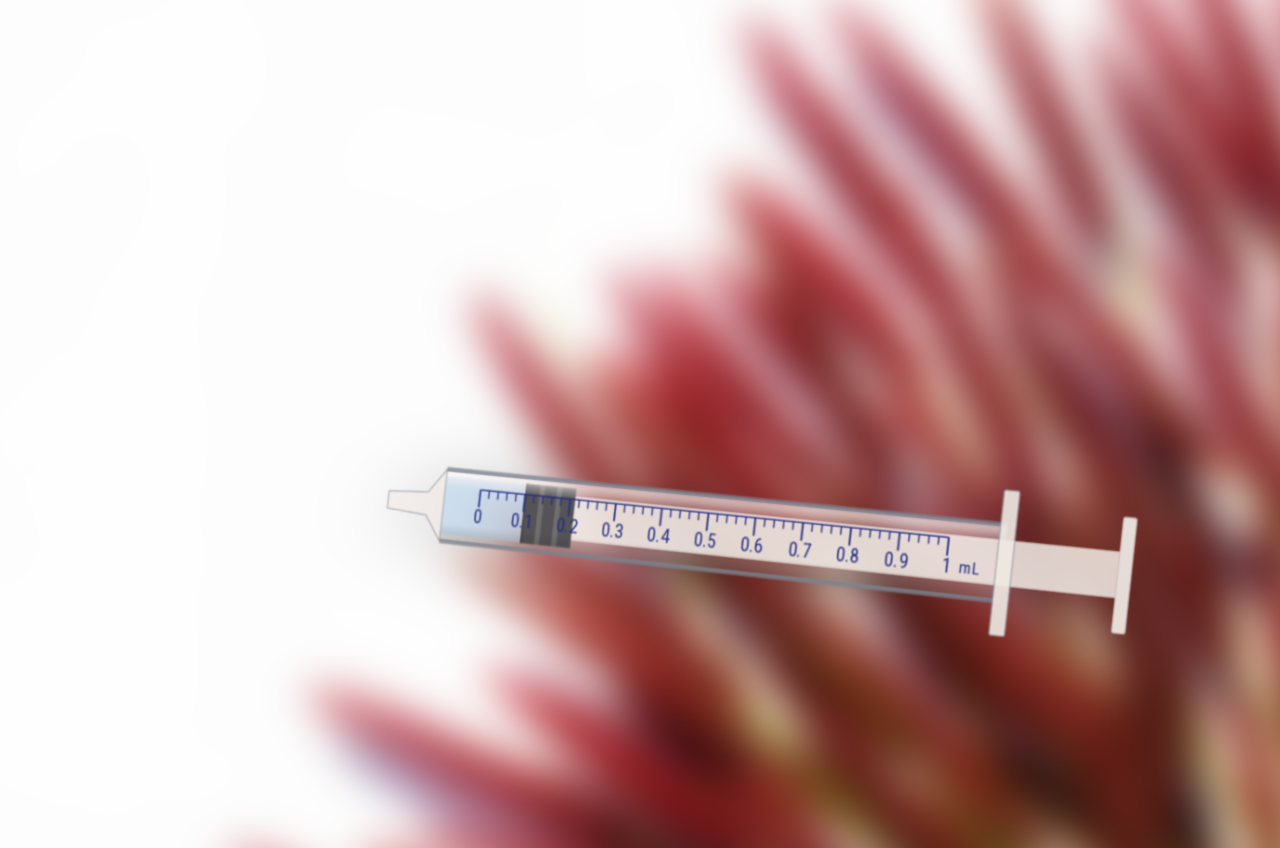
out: 0.1 mL
